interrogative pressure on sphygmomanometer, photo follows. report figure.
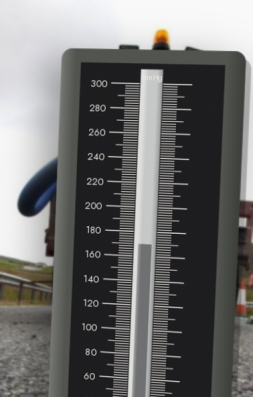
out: 170 mmHg
